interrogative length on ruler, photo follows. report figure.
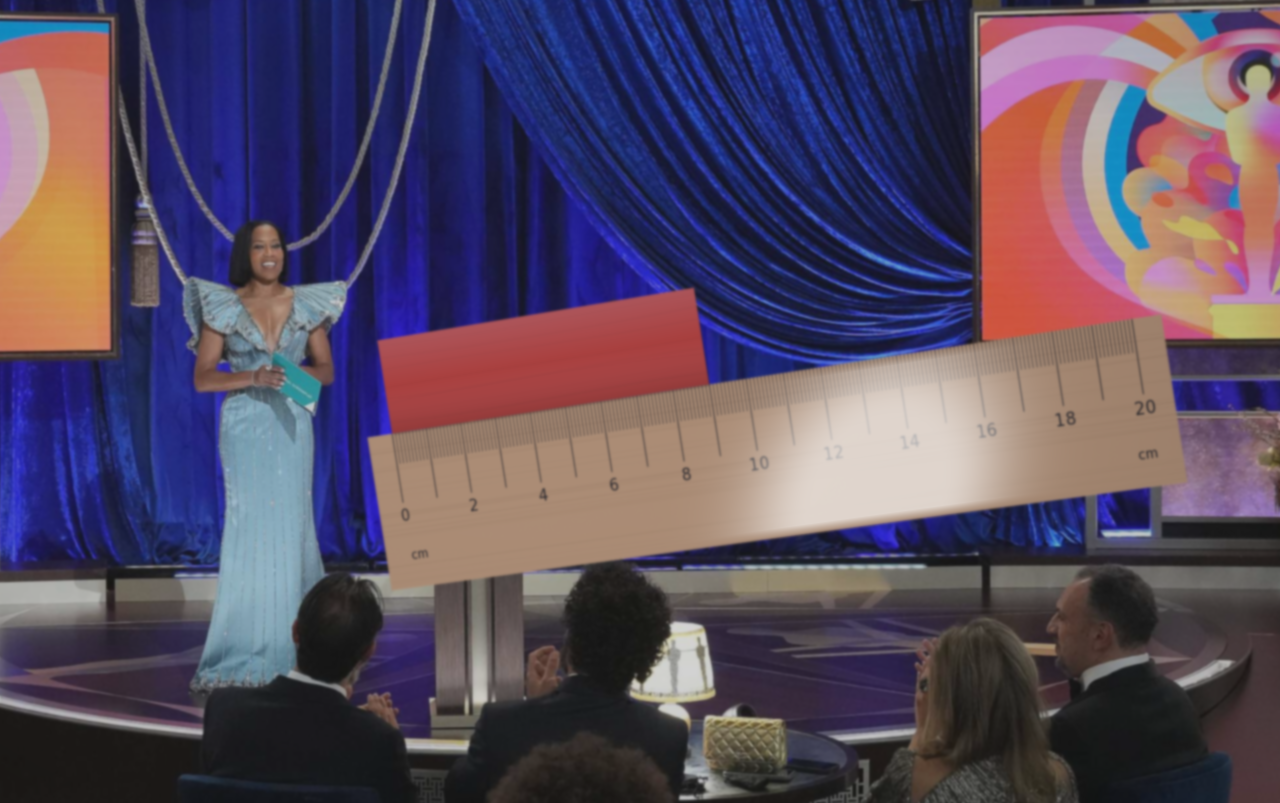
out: 9 cm
